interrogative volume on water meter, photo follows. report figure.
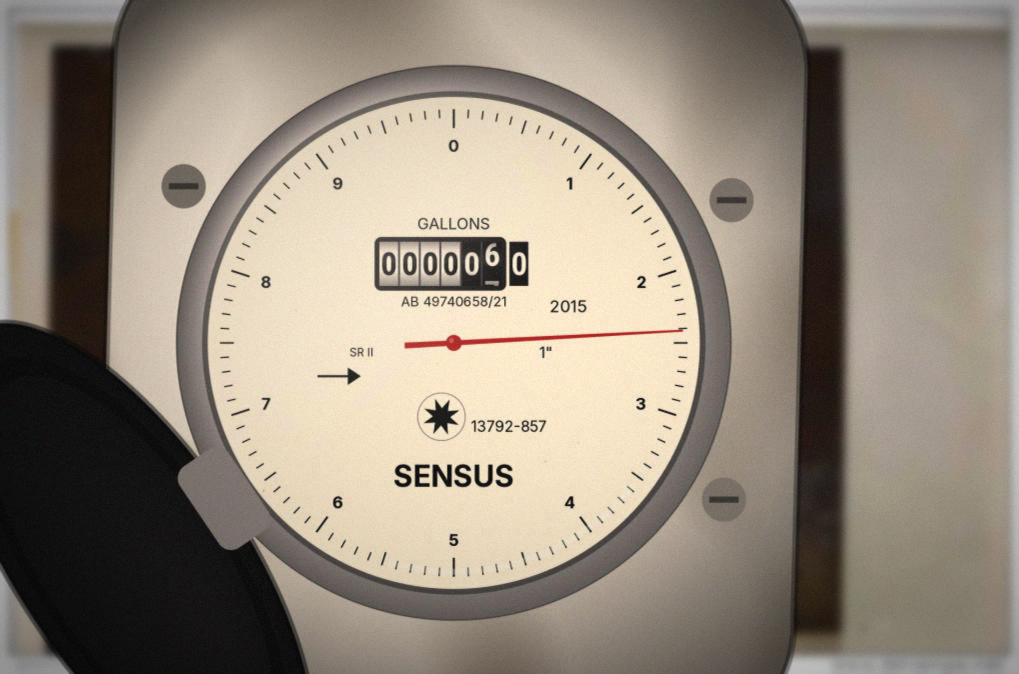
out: 62.4 gal
